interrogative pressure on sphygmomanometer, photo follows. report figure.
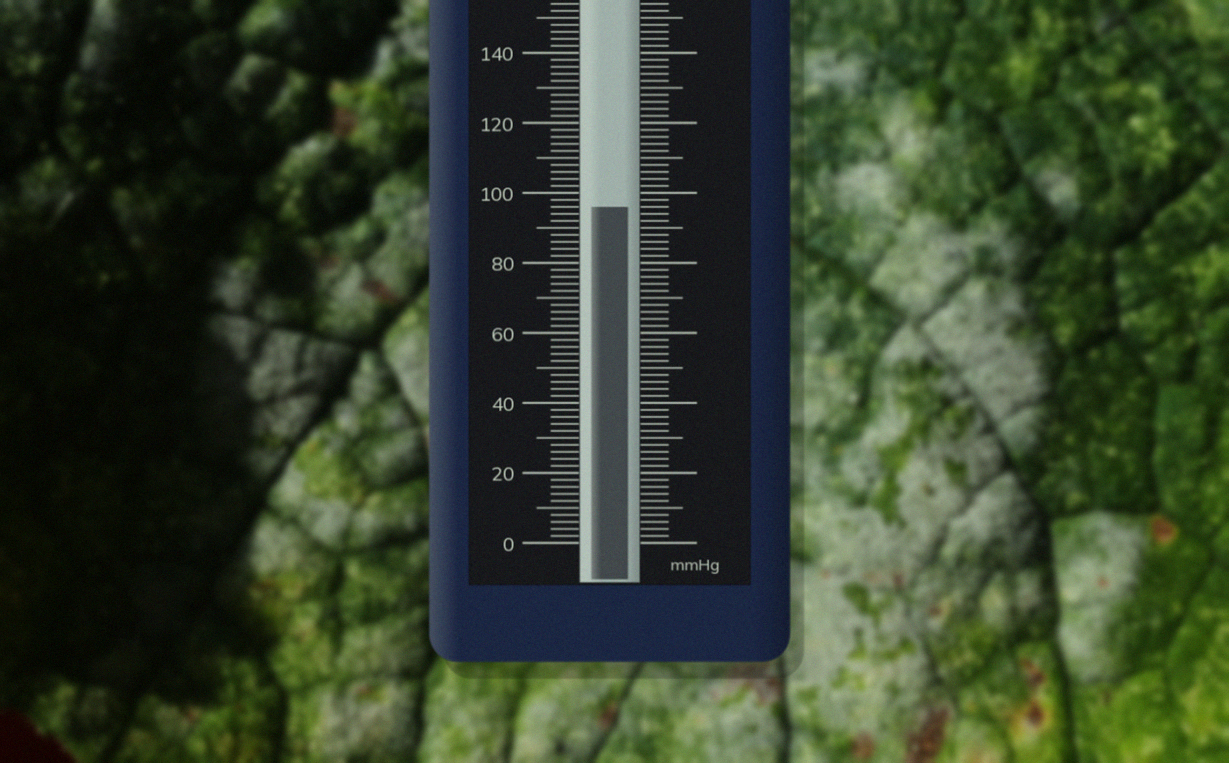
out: 96 mmHg
